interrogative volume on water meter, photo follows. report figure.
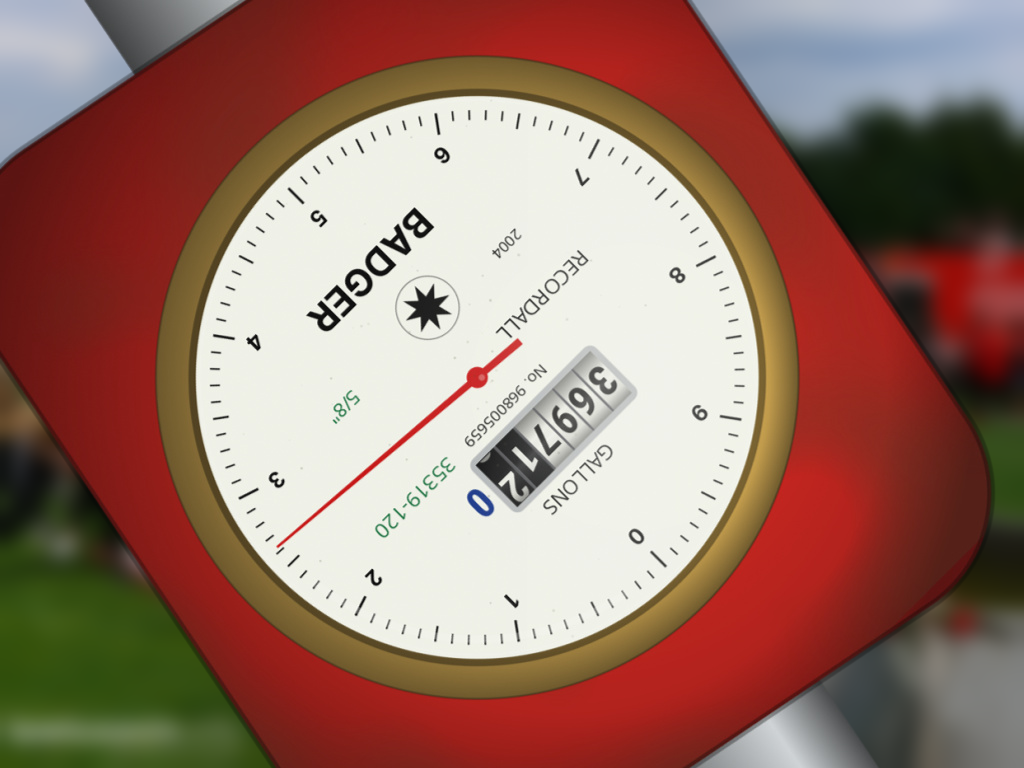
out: 3697122.6 gal
